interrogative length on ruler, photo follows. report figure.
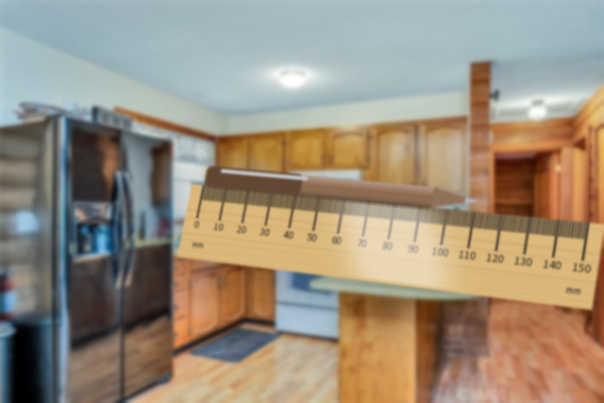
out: 110 mm
